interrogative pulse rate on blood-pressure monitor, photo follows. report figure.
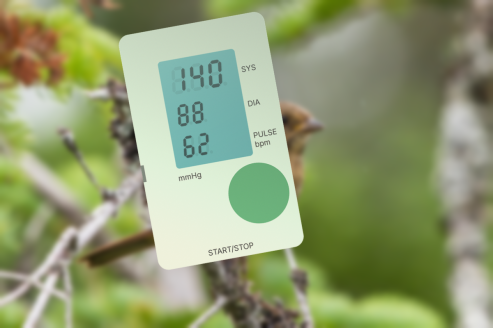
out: 62 bpm
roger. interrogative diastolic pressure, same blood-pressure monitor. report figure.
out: 88 mmHg
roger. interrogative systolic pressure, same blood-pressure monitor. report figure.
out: 140 mmHg
